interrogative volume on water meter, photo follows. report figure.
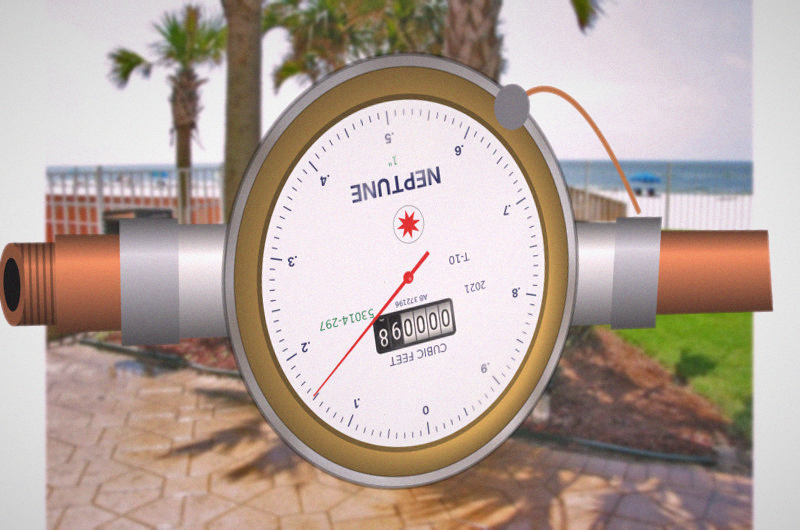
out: 98.15 ft³
